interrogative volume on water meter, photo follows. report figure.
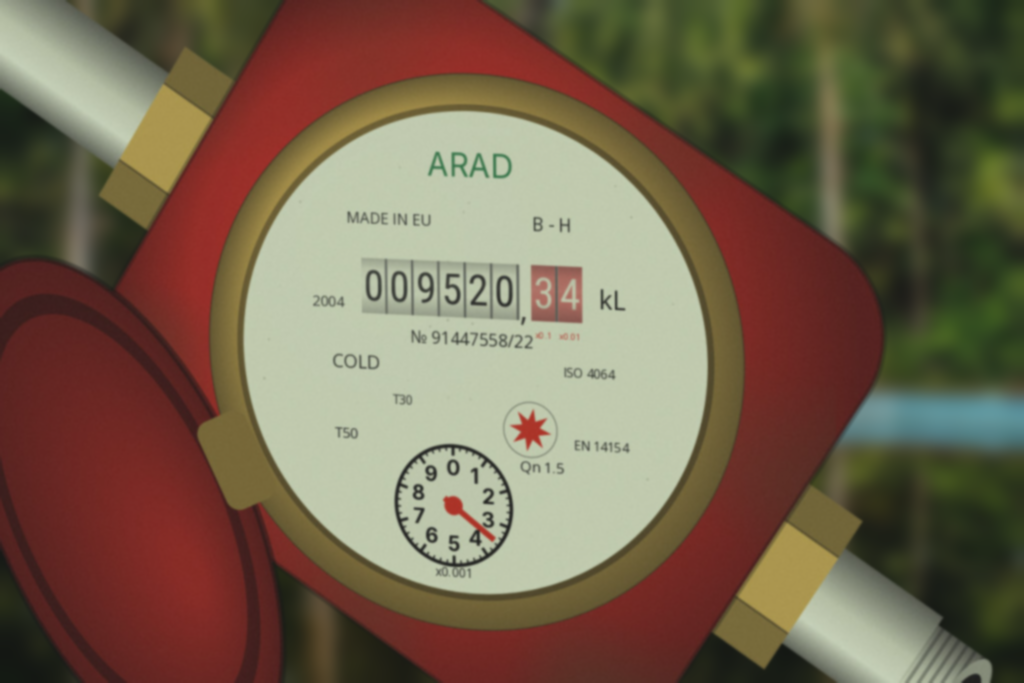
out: 9520.343 kL
